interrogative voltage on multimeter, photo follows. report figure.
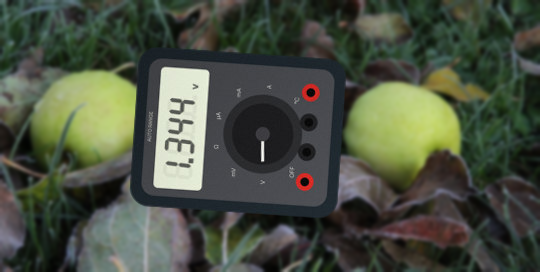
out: 1.344 V
